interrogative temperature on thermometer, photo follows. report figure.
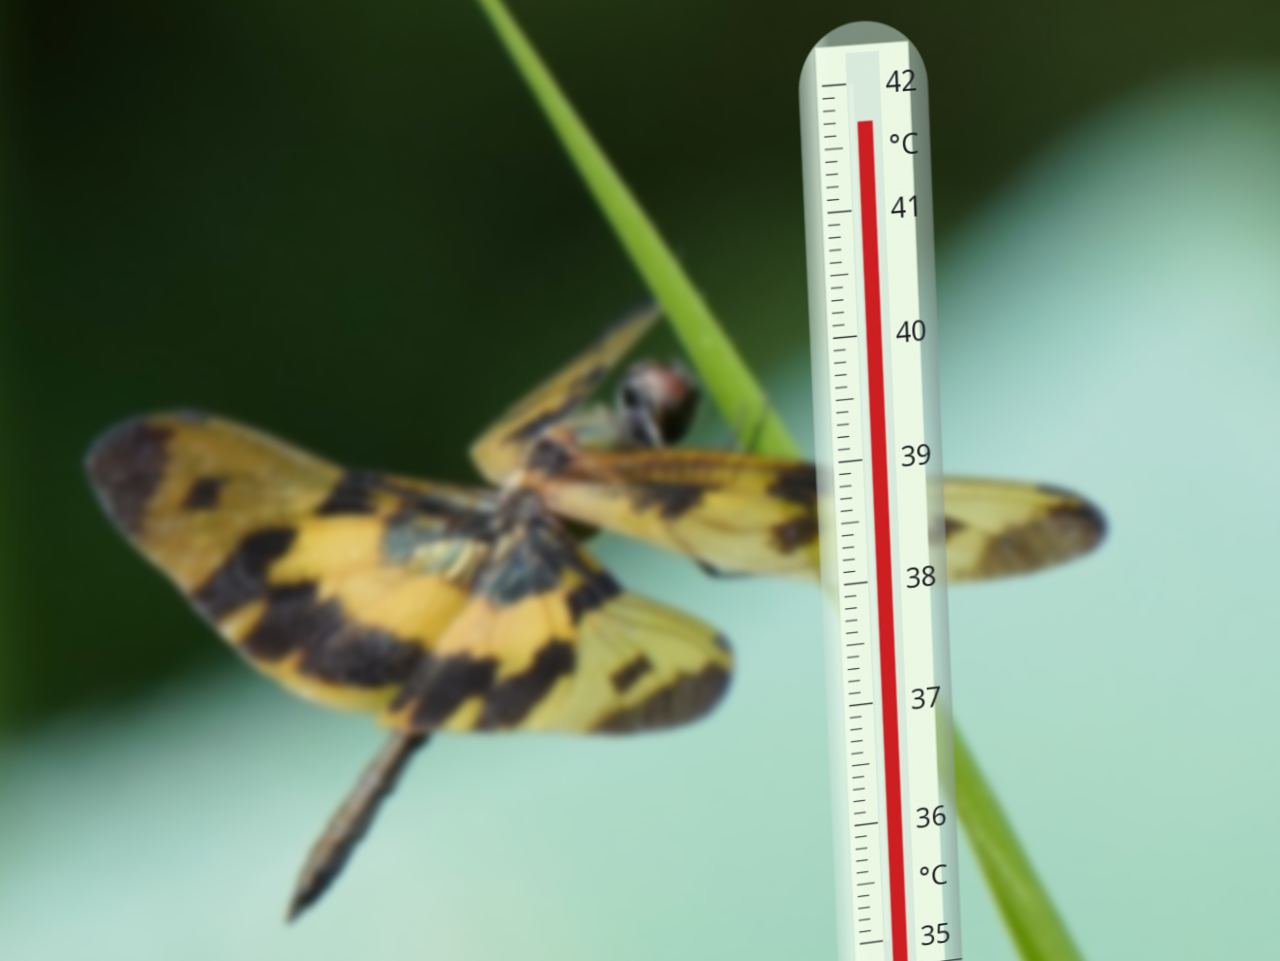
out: 41.7 °C
